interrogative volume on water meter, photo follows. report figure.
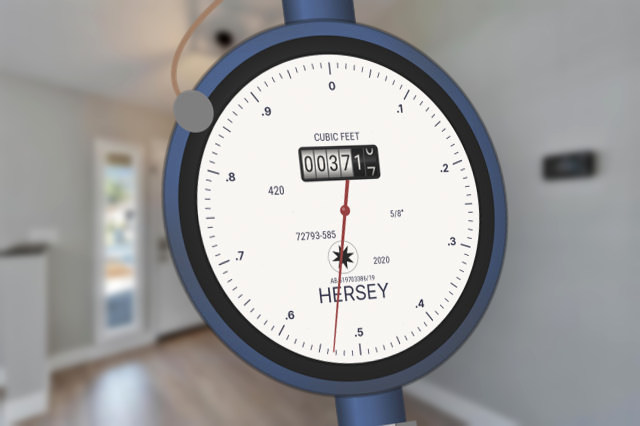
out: 3716.53 ft³
